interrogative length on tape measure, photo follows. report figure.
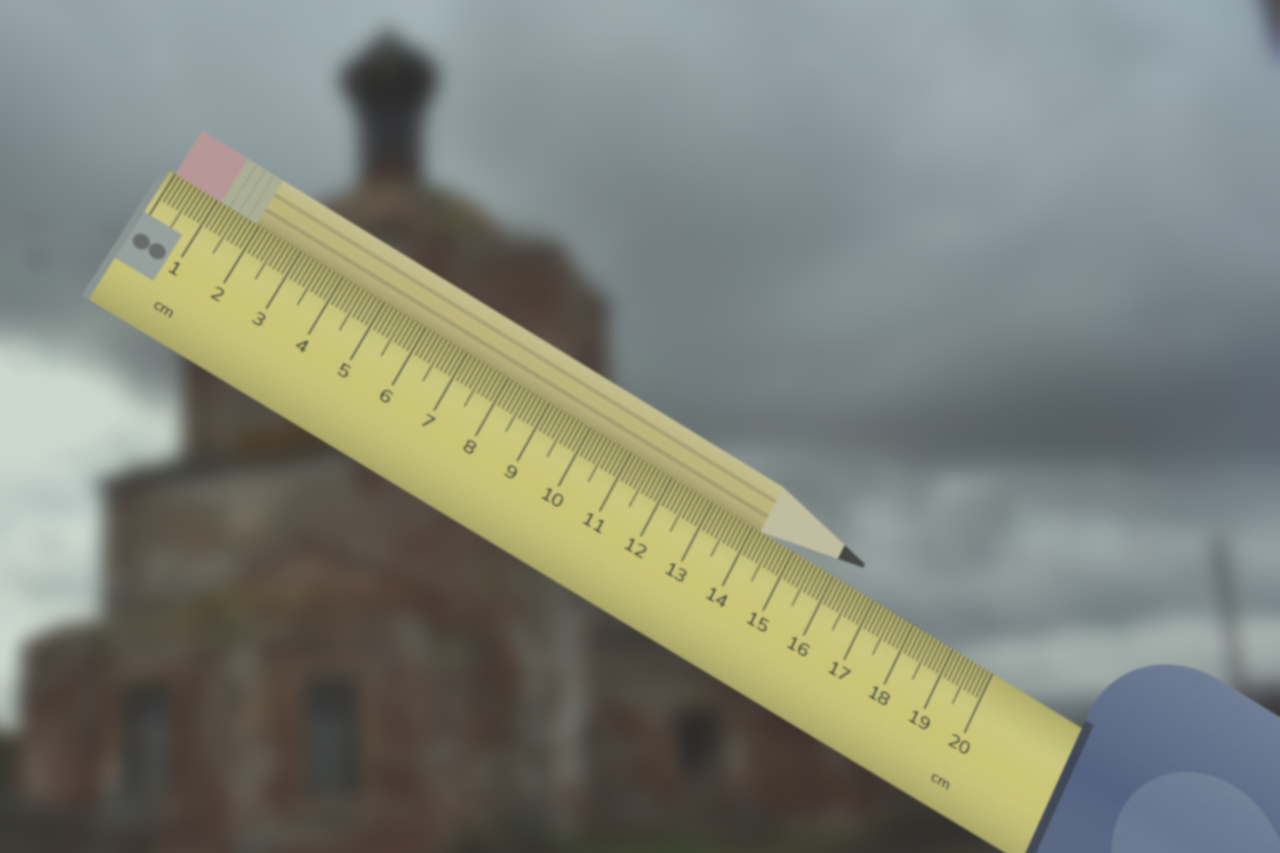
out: 16.5 cm
